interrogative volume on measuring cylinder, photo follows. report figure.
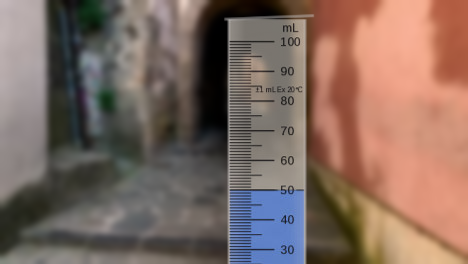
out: 50 mL
